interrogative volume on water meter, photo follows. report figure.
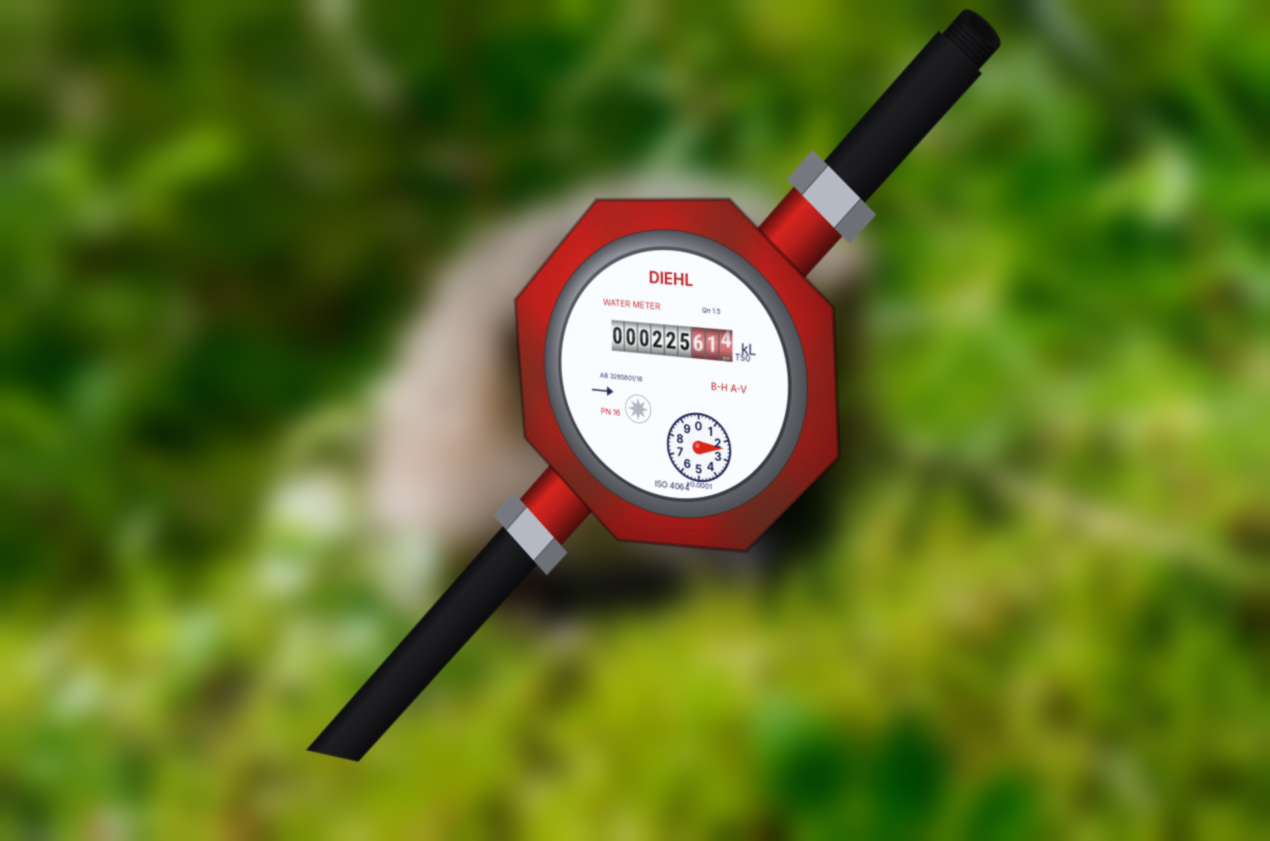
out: 225.6142 kL
